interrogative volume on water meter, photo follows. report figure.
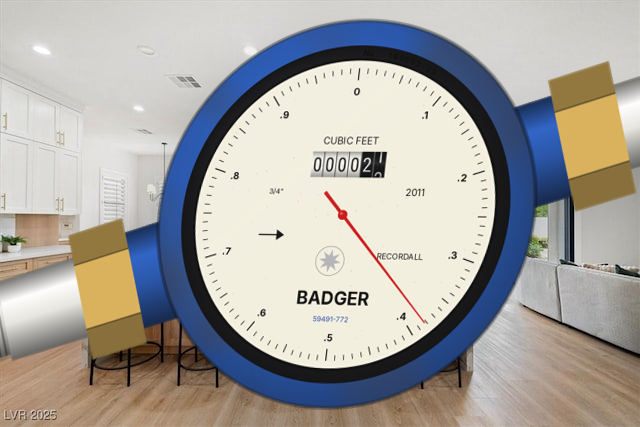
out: 21.38 ft³
